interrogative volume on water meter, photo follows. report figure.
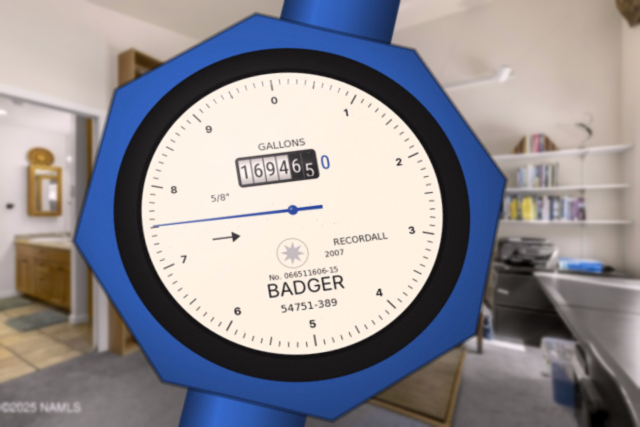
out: 1694647.5 gal
